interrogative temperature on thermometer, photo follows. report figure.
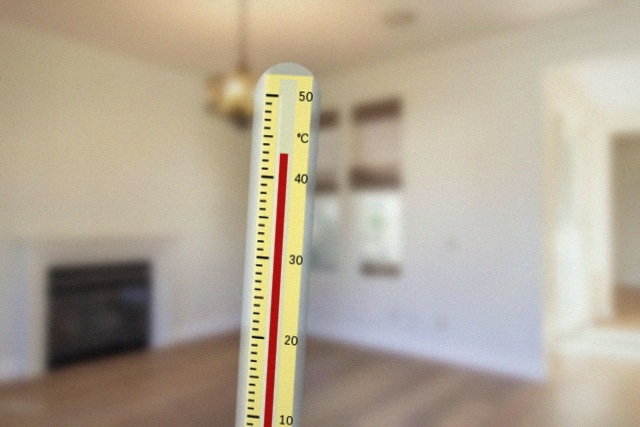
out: 43 °C
